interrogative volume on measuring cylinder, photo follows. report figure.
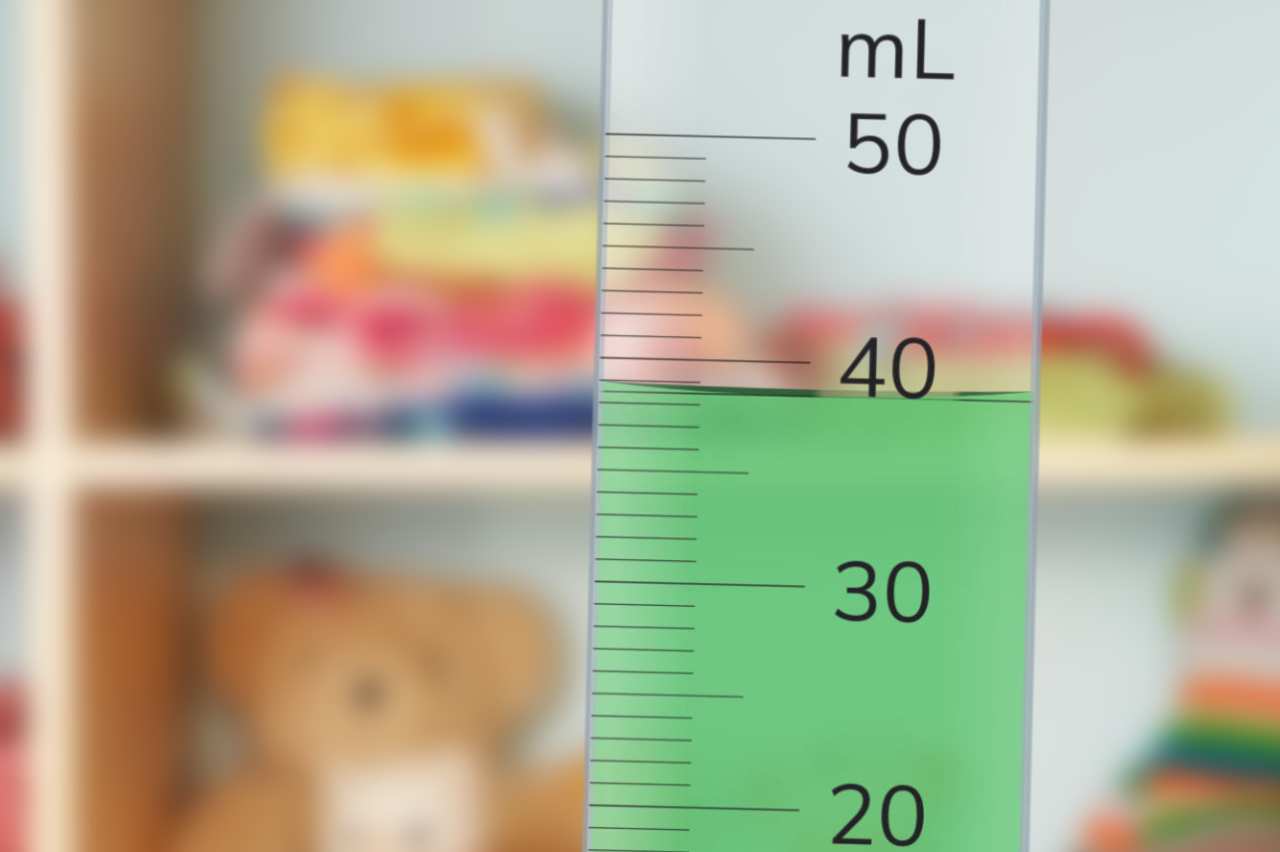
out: 38.5 mL
